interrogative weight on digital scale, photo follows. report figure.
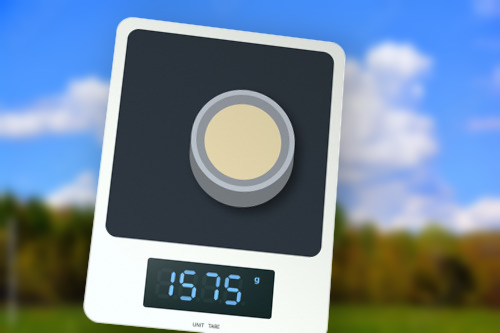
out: 1575 g
